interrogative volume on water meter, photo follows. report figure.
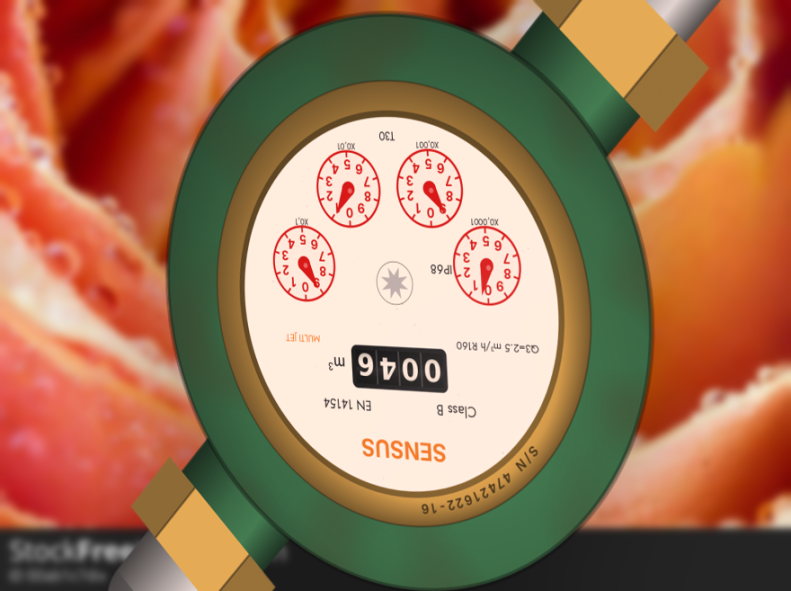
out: 45.9090 m³
